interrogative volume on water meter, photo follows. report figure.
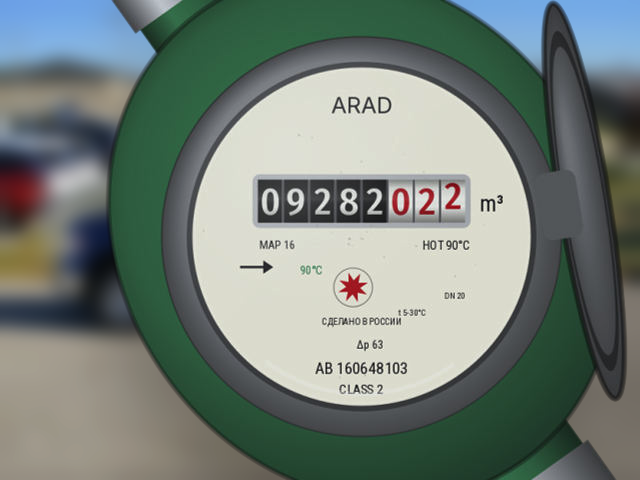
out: 9282.022 m³
